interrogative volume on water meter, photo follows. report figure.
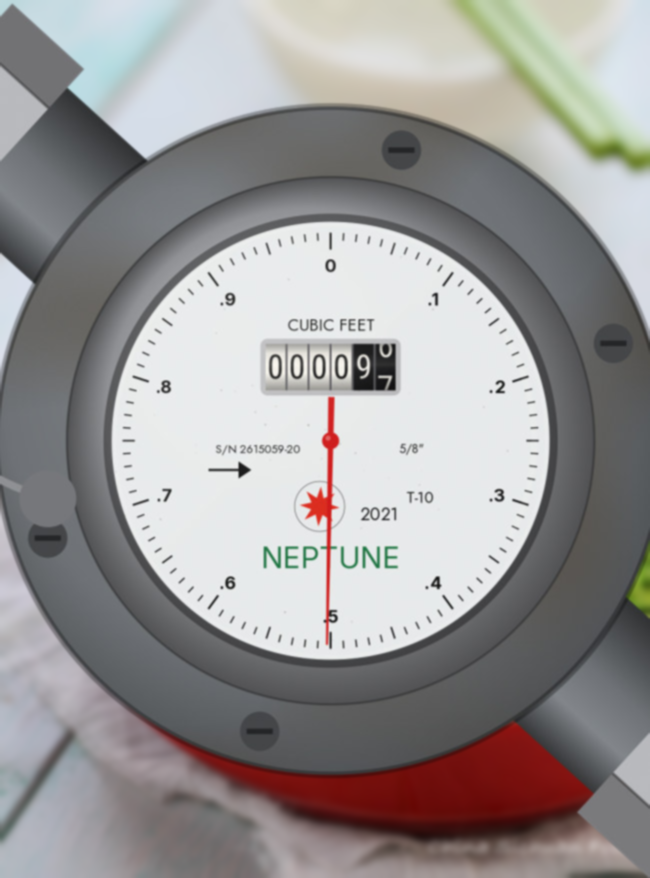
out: 96.50 ft³
